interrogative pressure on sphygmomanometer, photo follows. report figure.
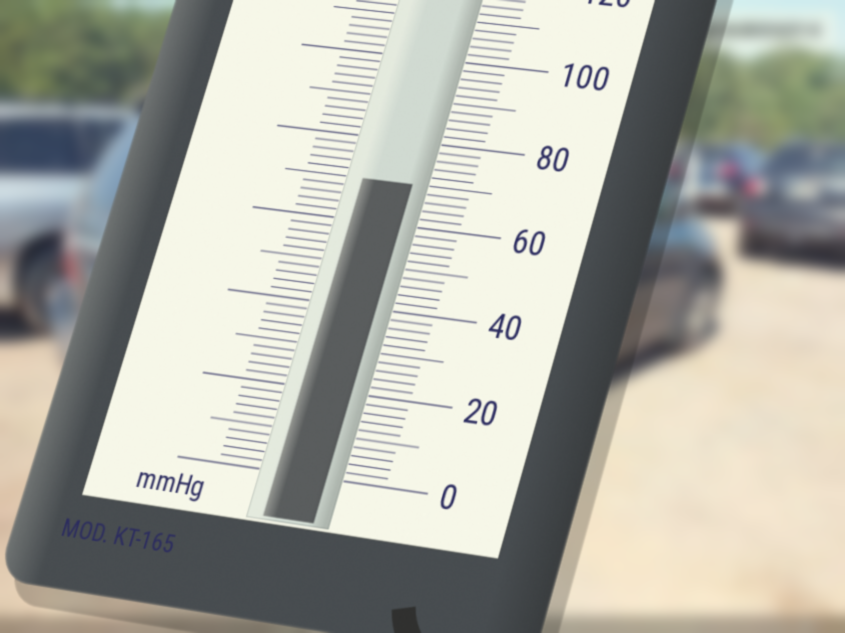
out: 70 mmHg
